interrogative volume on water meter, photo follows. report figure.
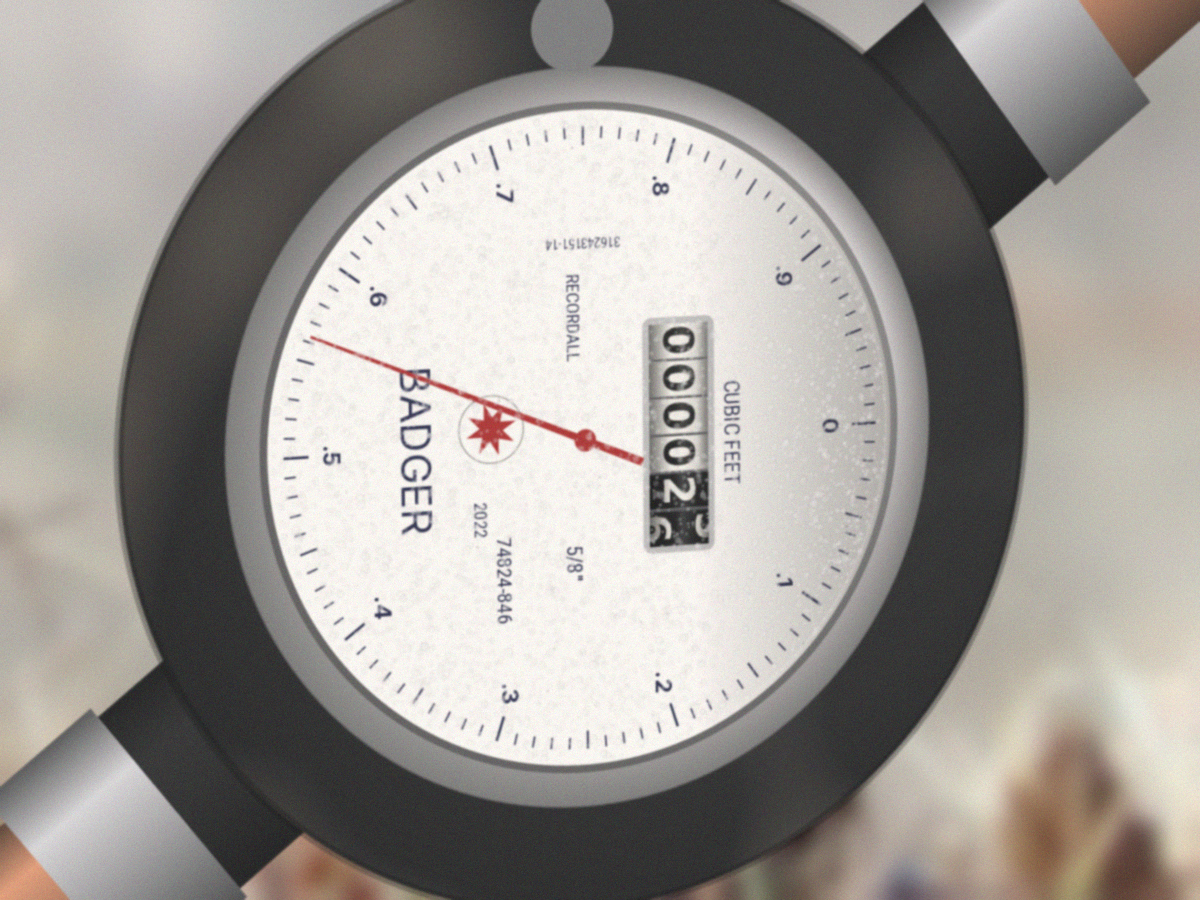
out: 25.56 ft³
